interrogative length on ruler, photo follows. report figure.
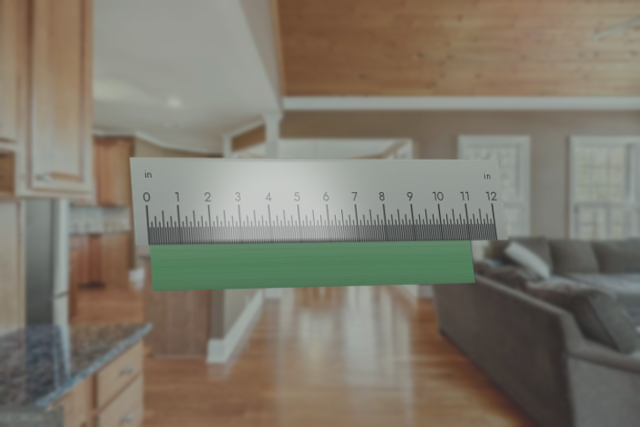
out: 11 in
